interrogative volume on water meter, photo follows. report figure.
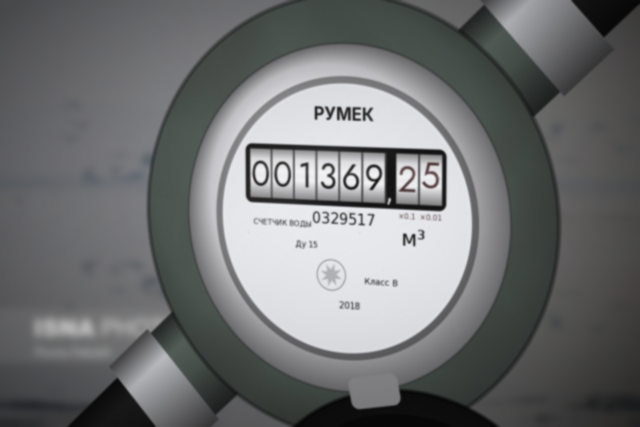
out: 1369.25 m³
